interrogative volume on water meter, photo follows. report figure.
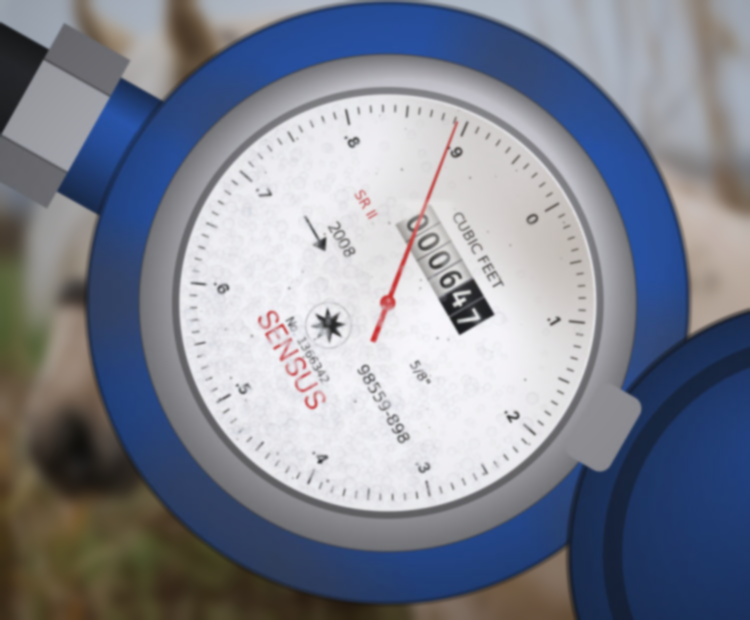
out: 646.89 ft³
